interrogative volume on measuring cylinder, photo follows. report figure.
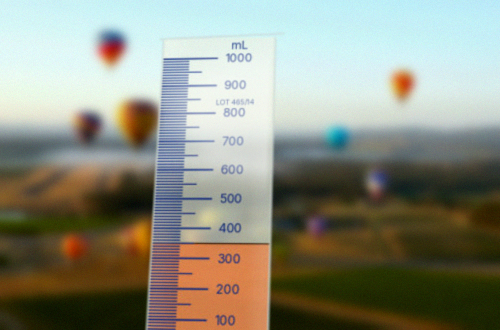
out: 350 mL
